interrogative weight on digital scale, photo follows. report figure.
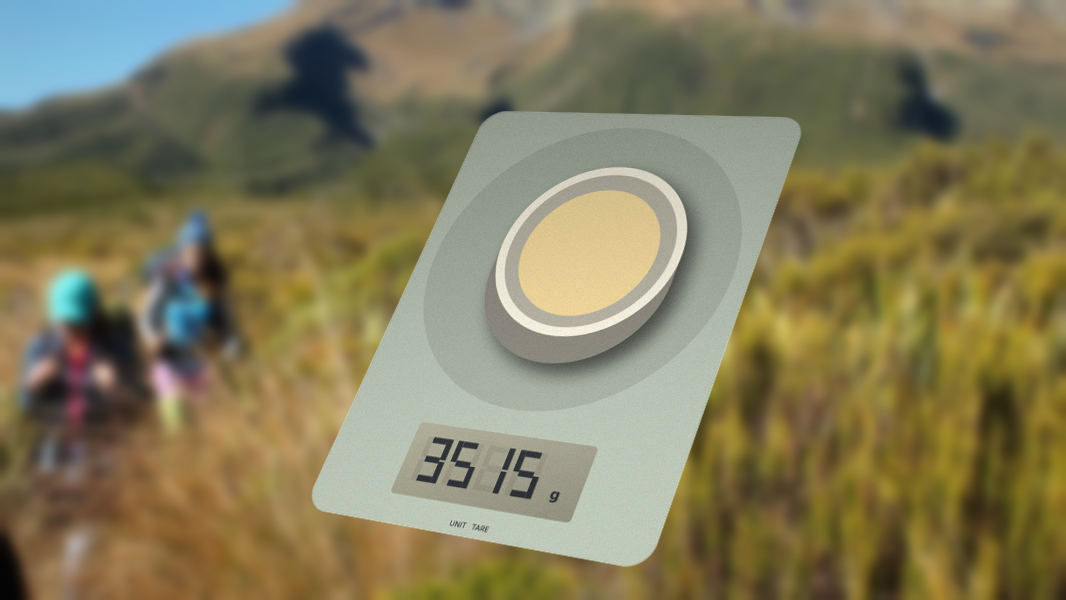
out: 3515 g
